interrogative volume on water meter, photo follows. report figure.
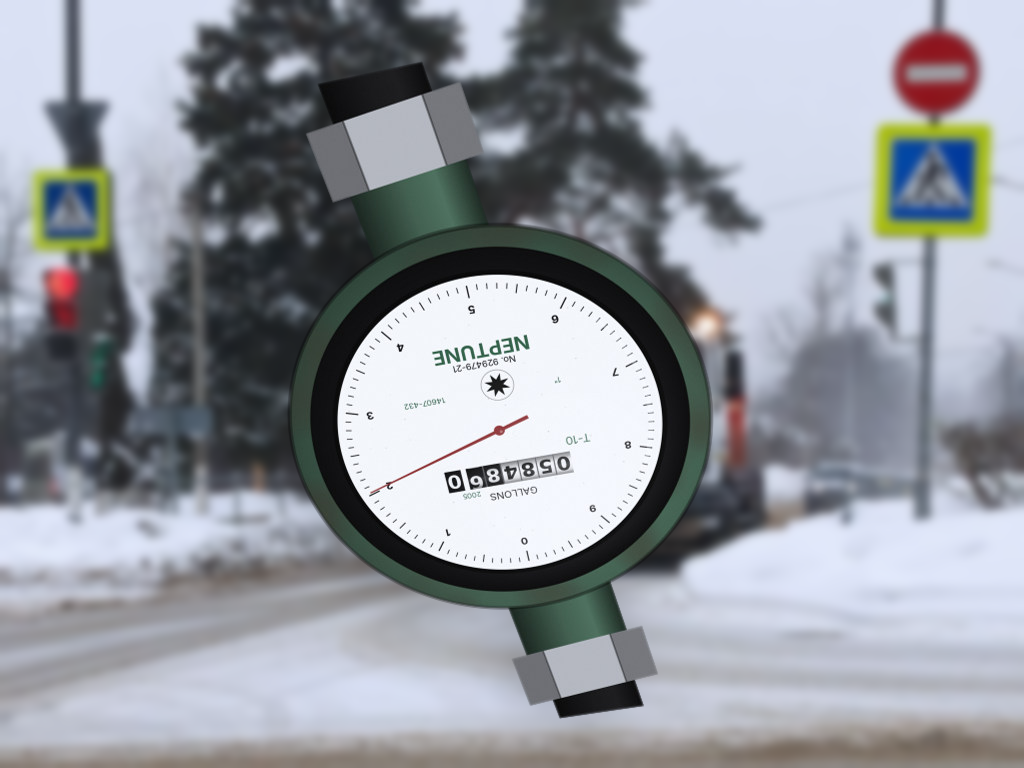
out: 584862.0 gal
